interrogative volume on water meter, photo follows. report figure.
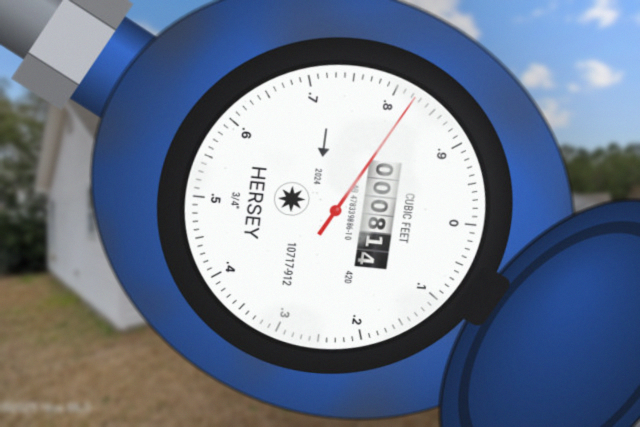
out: 813.82 ft³
